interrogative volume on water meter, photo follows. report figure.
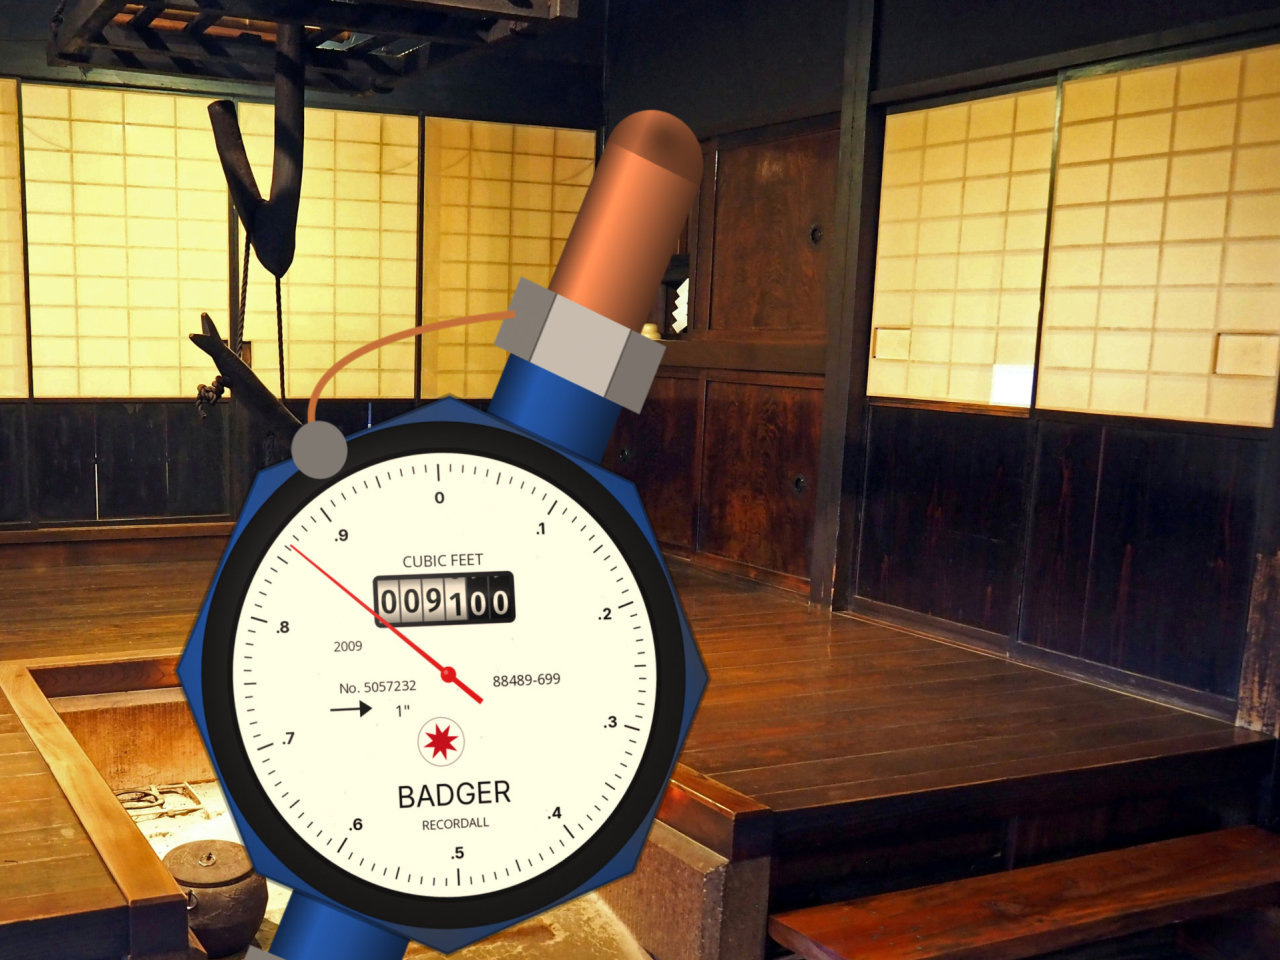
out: 9099.86 ft³
